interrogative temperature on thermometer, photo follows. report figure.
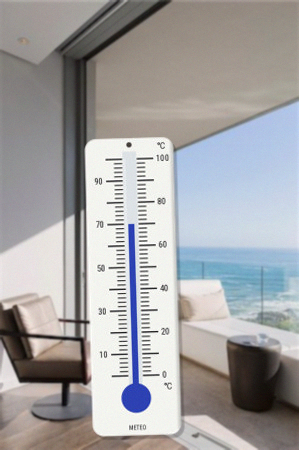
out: 70 °C
